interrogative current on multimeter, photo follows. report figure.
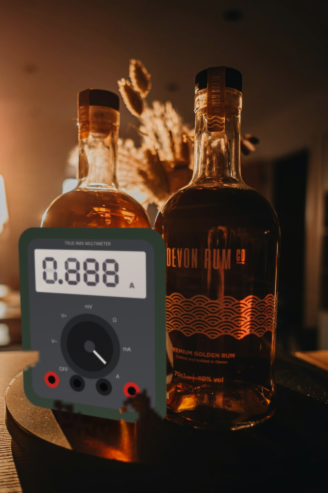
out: 0.888 A
